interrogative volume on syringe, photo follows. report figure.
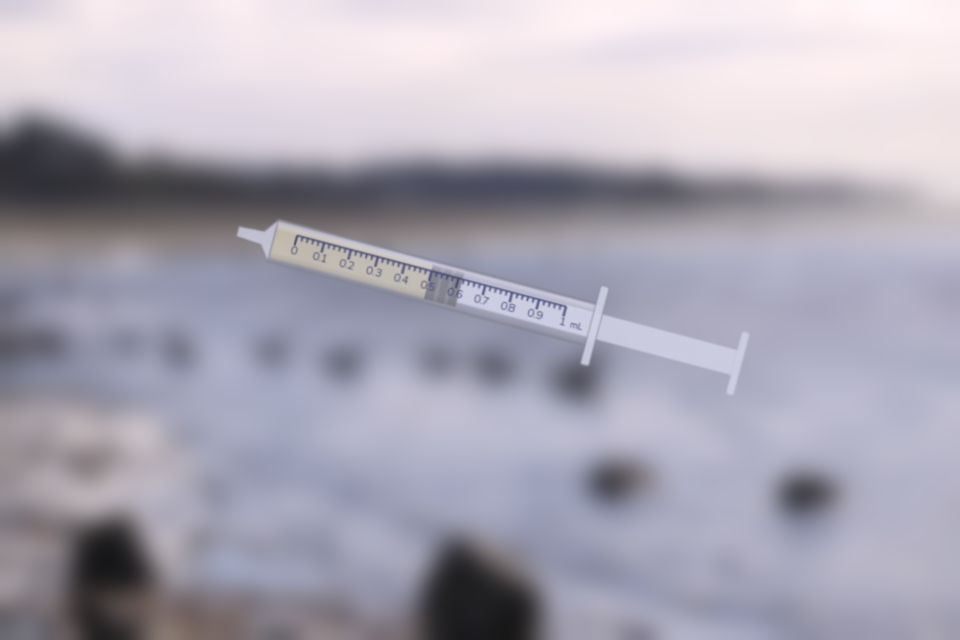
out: 0.5 mL
